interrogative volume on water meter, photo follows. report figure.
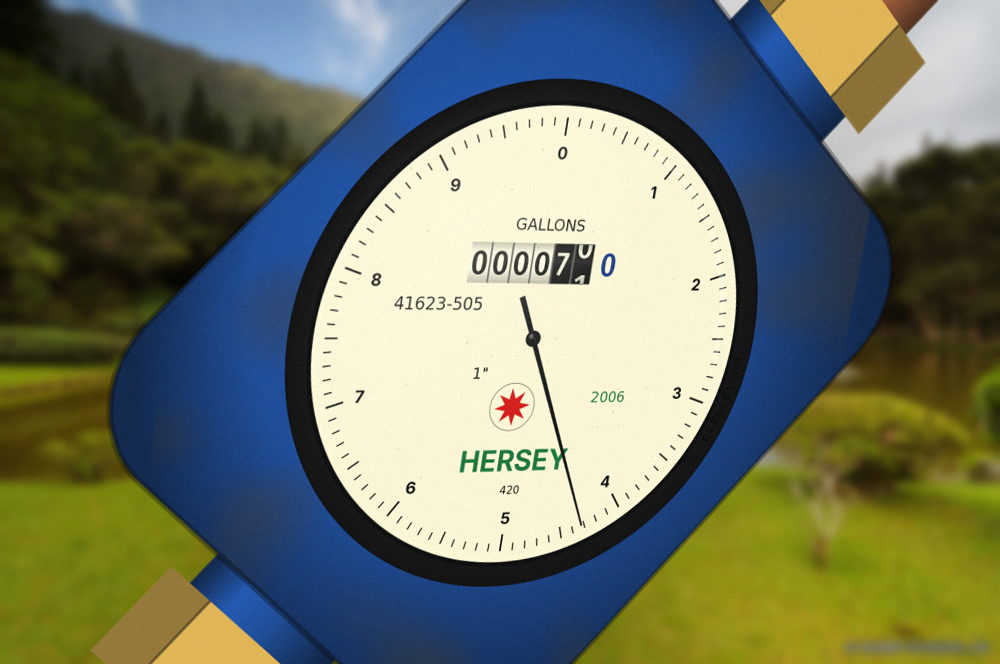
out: 704.3 gal
